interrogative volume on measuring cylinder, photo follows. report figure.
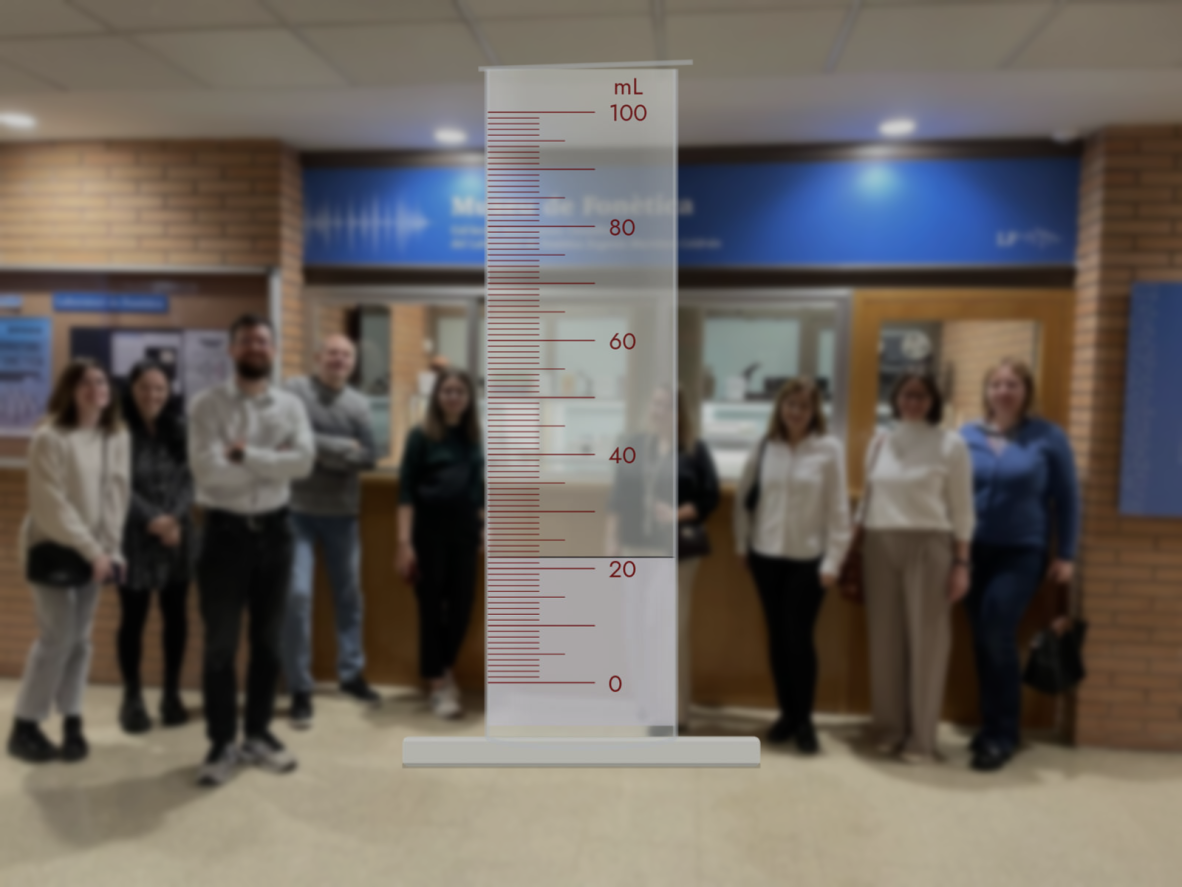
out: 22 mL
